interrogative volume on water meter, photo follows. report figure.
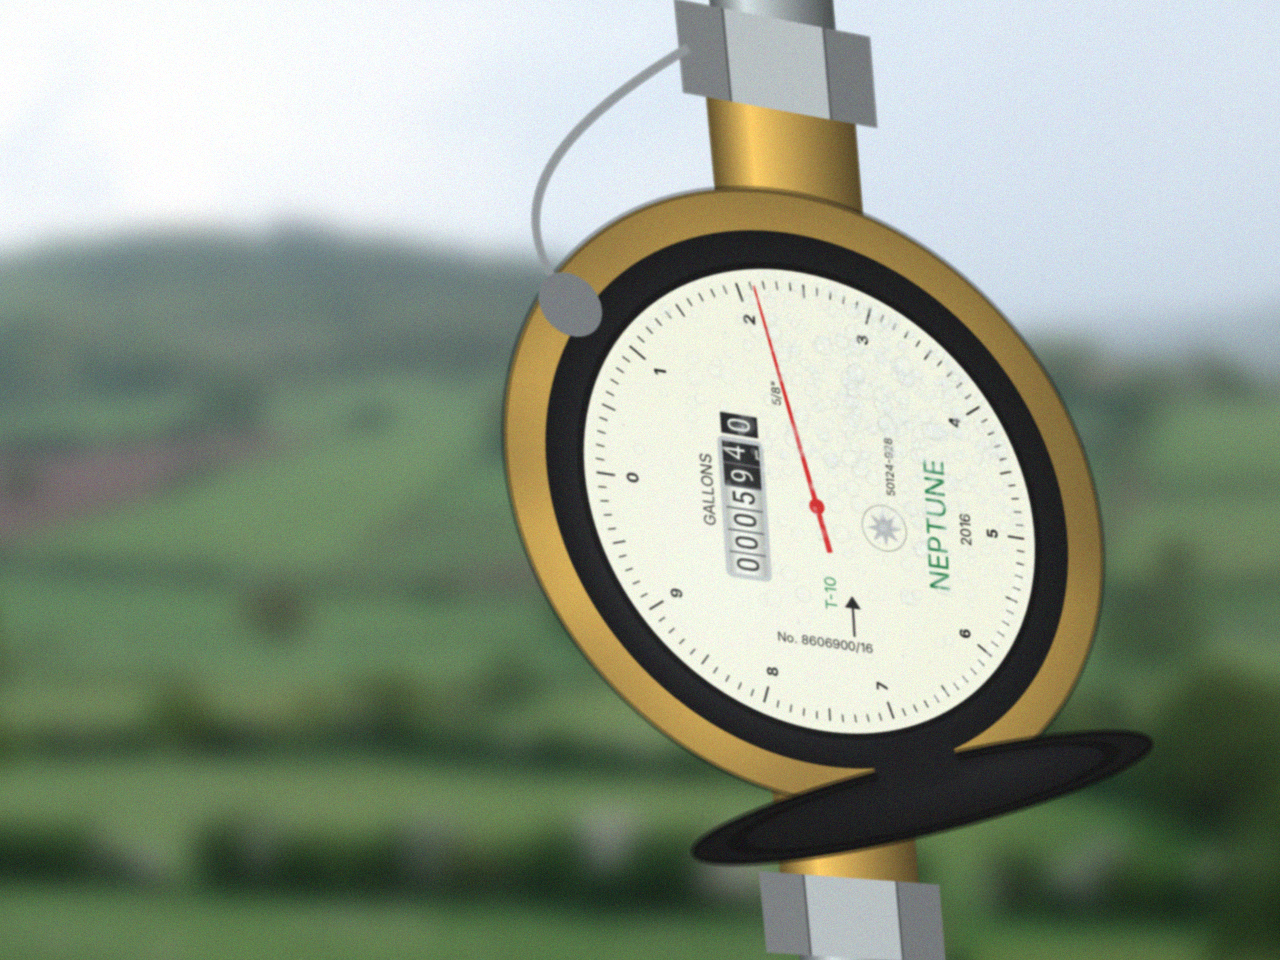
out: 5942.1 gal
